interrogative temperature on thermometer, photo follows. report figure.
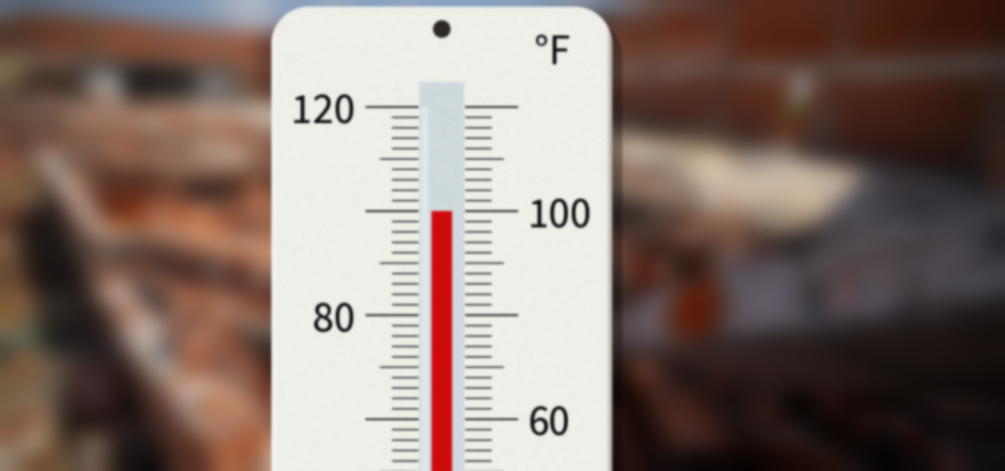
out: 100 °F
